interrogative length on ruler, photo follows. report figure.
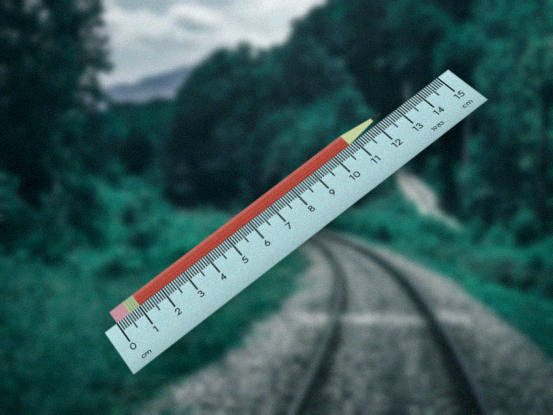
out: 12.5 cm
